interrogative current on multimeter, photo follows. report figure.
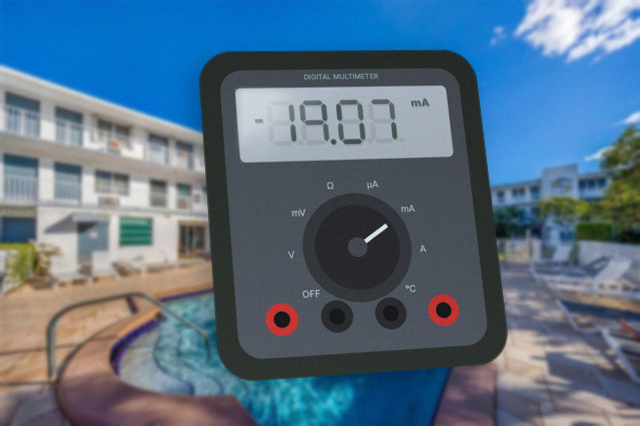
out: -19.07 mA
